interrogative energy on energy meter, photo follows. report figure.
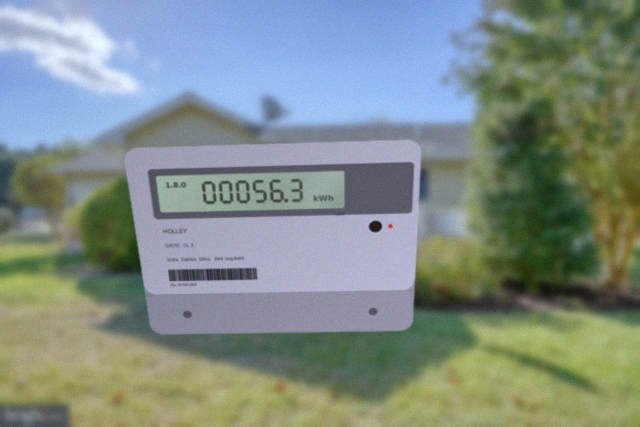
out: 56.3 kWh
